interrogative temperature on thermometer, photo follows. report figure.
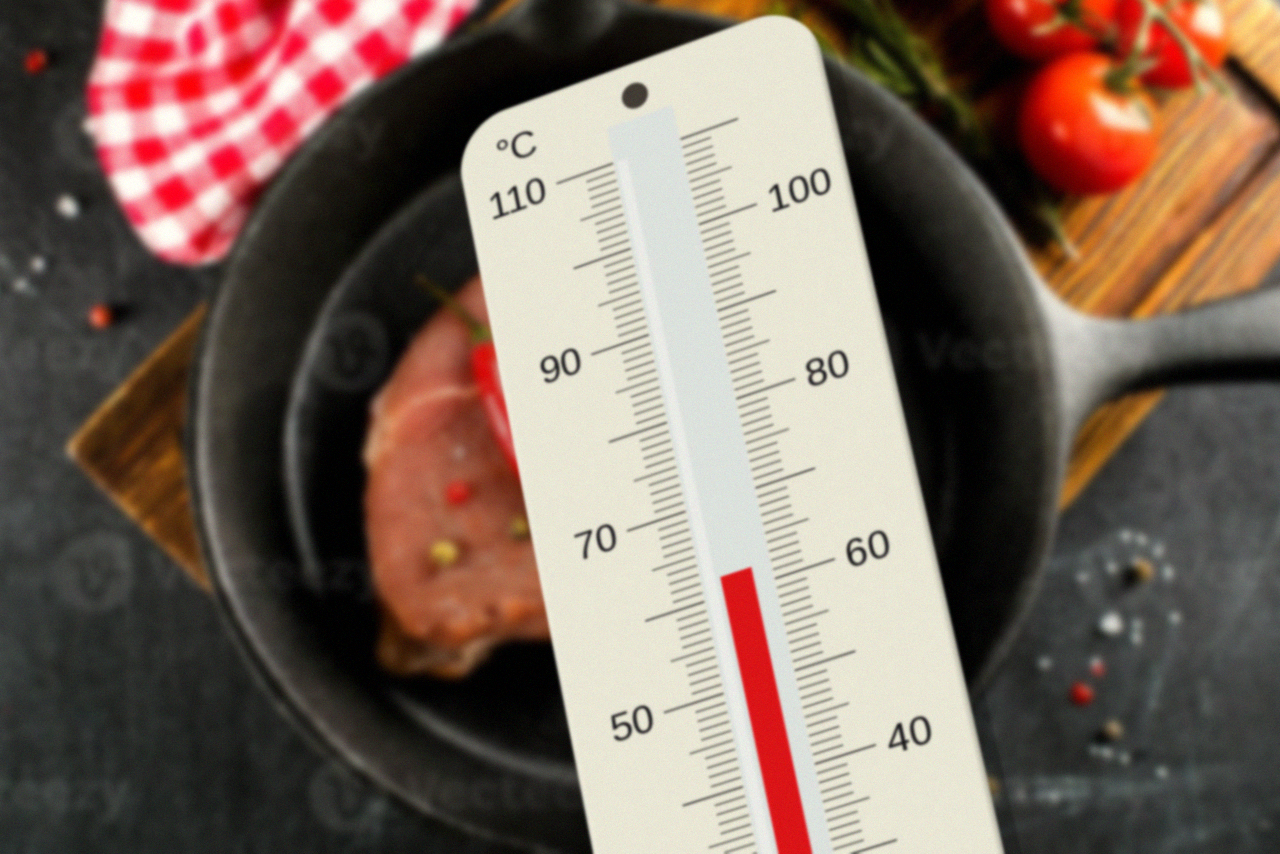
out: 62 °C
